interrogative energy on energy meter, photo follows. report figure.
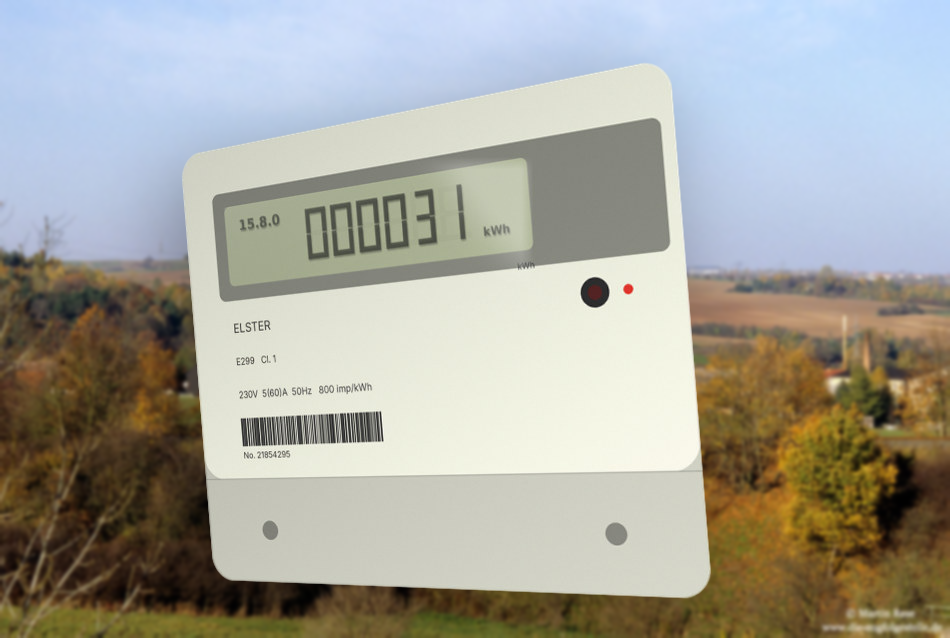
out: 31 kWh
